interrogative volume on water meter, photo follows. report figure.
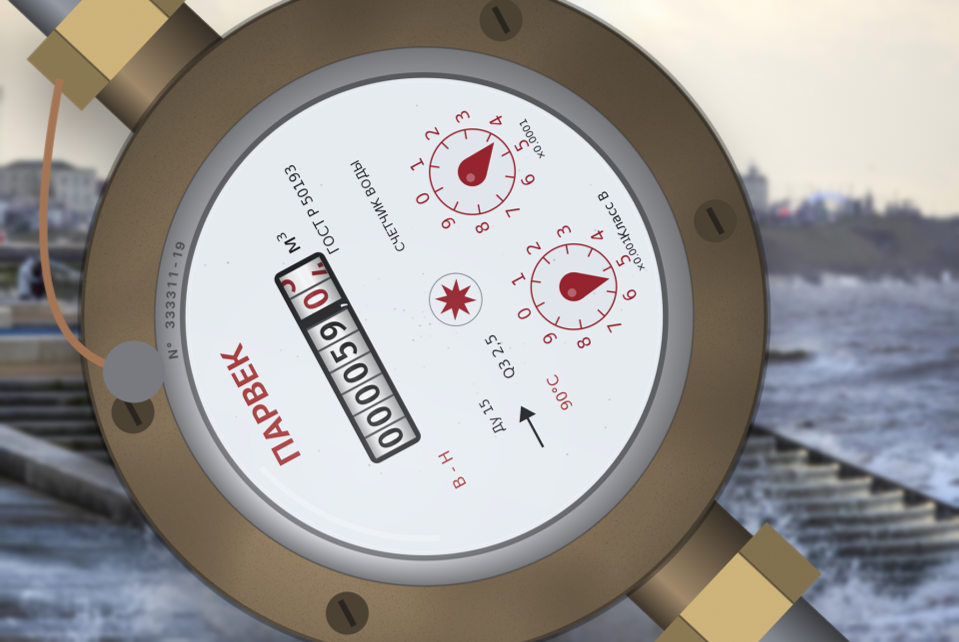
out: 59.0354 m³
